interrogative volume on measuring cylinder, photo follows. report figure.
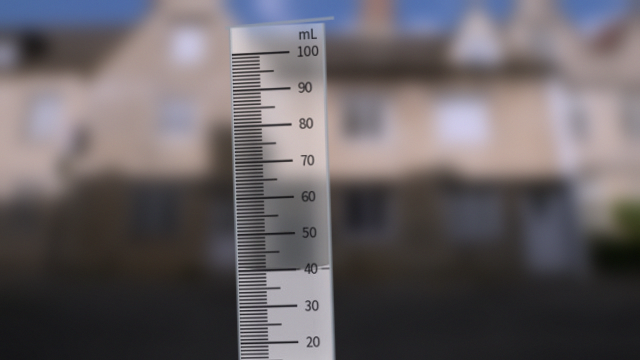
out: 40 mL
